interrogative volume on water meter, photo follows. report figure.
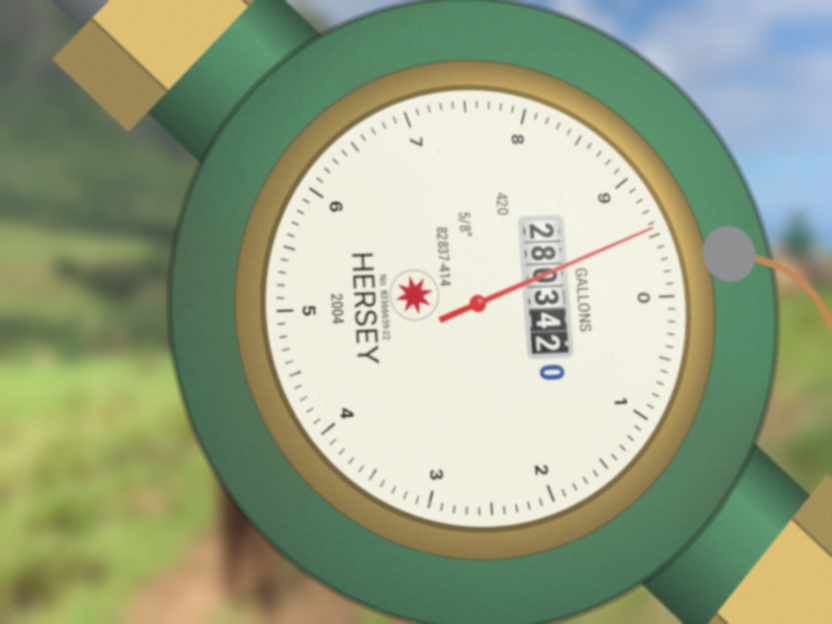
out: 2803419.4 gal
